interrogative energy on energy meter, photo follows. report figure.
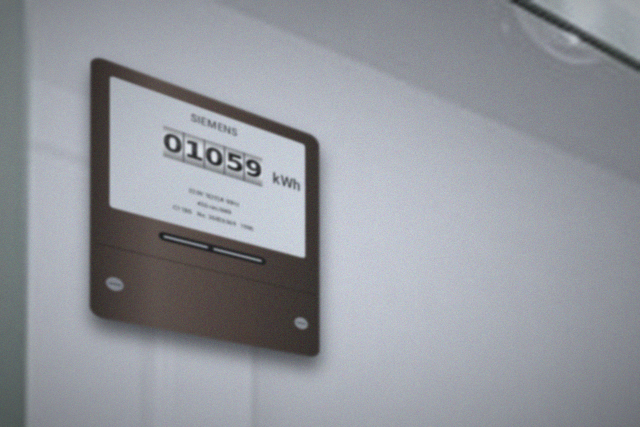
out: 1059 kWh
